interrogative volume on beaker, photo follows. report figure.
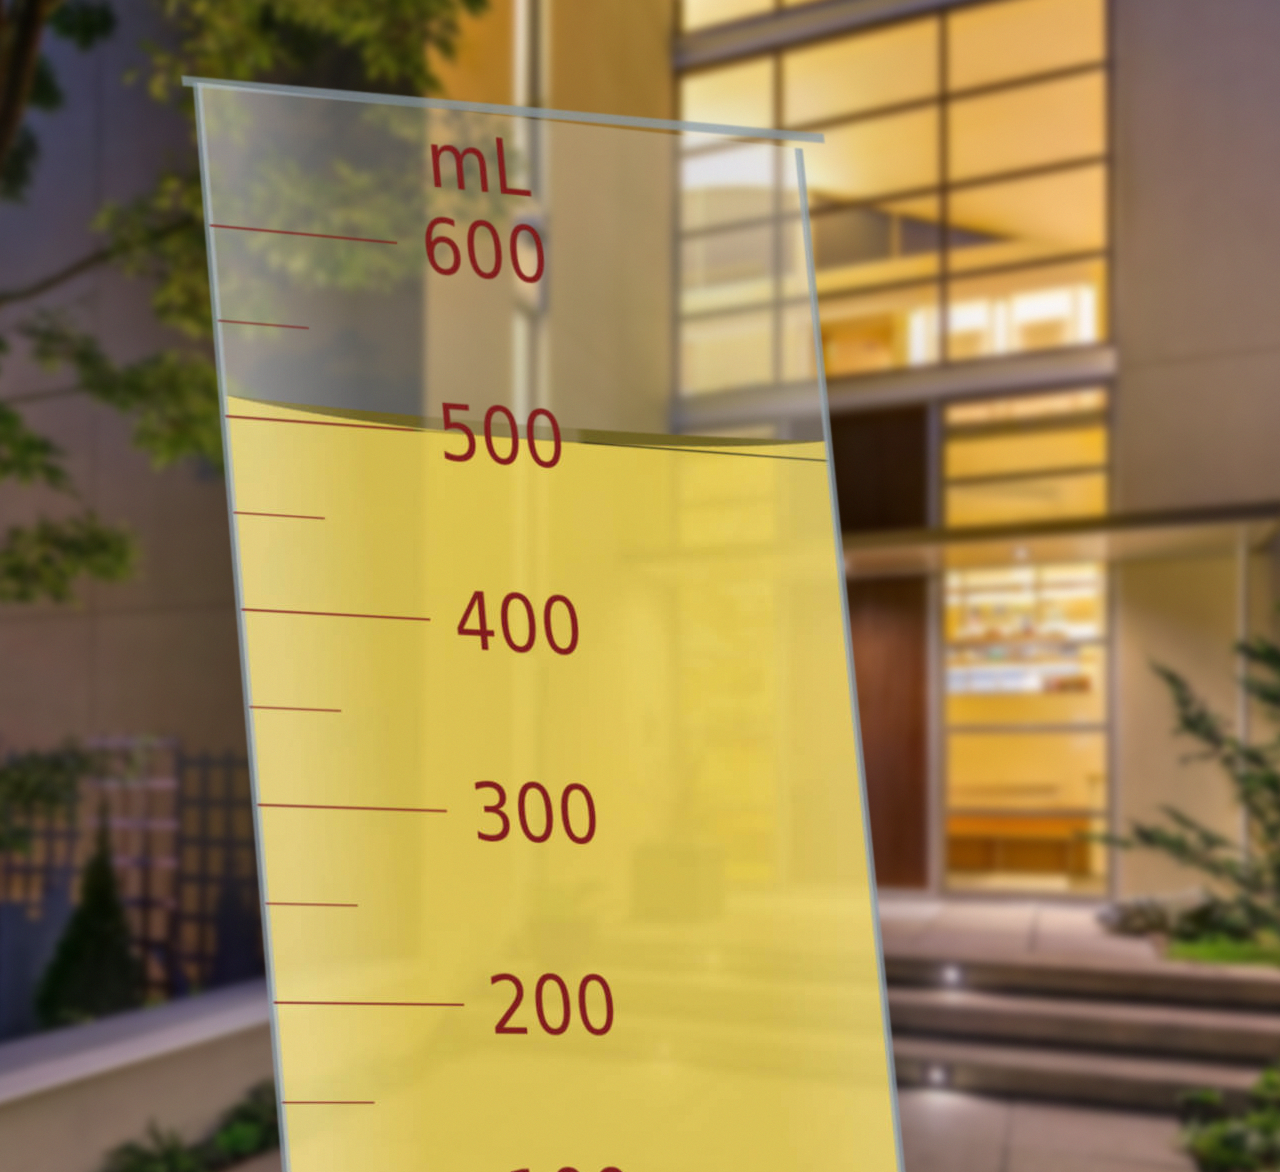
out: 500 mL
